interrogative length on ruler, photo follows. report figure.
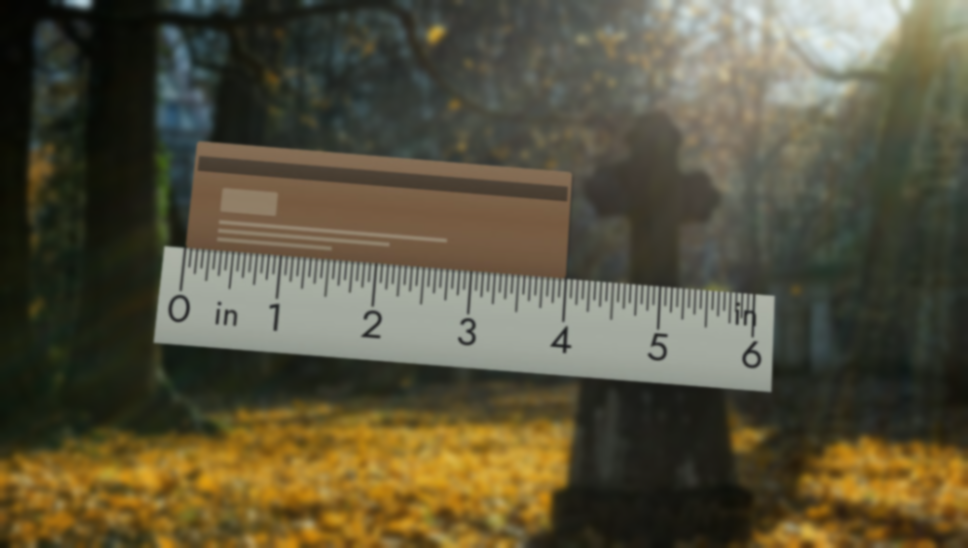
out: 4 in
